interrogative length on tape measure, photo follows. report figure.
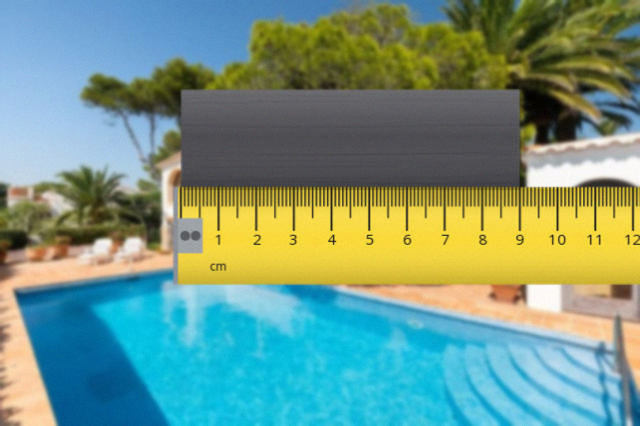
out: 9 cm
